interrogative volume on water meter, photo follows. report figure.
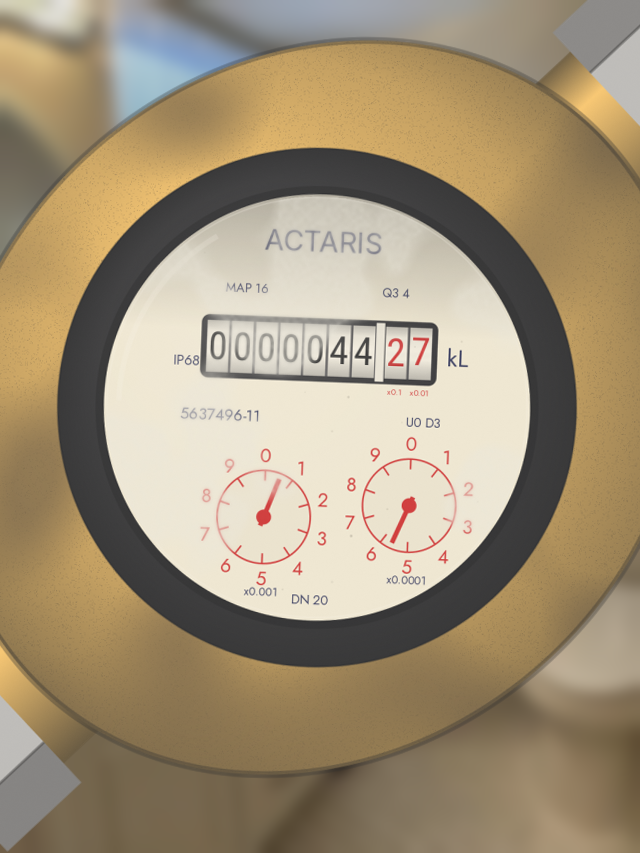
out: 44.2705 kL
